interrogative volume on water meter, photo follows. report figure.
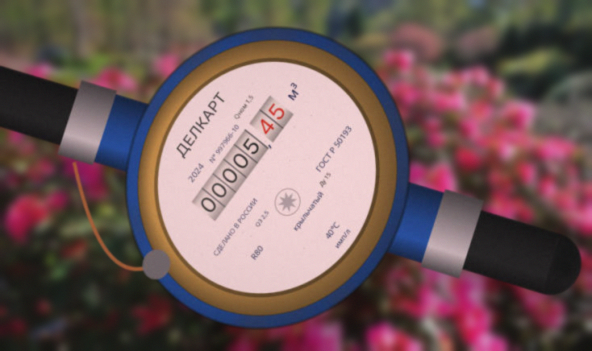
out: 5.45 m³
